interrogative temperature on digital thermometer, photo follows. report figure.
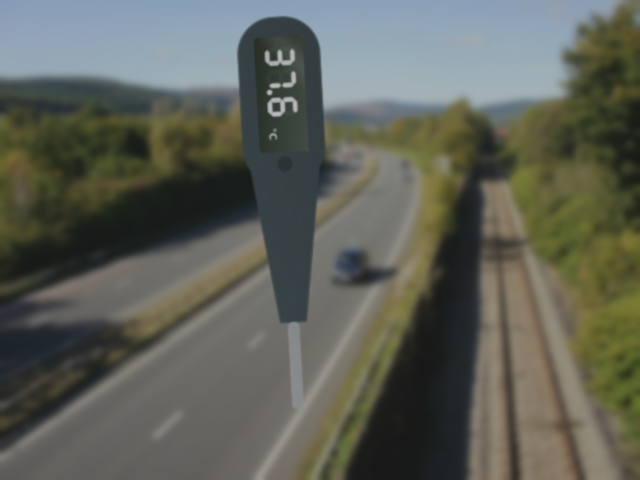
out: 37.6 °C
